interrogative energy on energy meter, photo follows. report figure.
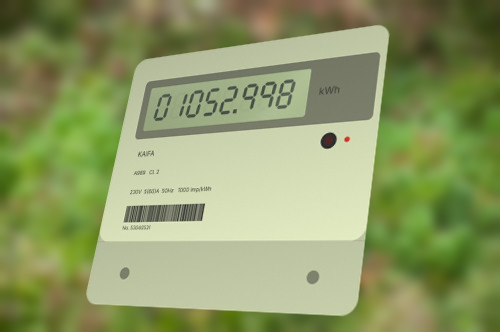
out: 1052.998 kWh
